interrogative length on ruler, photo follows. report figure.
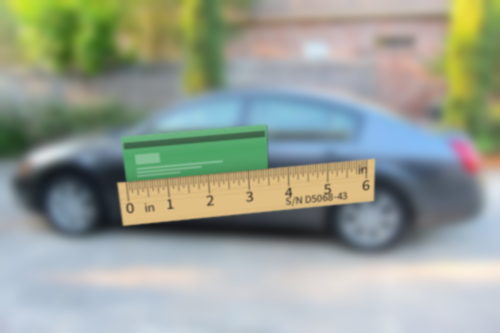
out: 3.5 in
